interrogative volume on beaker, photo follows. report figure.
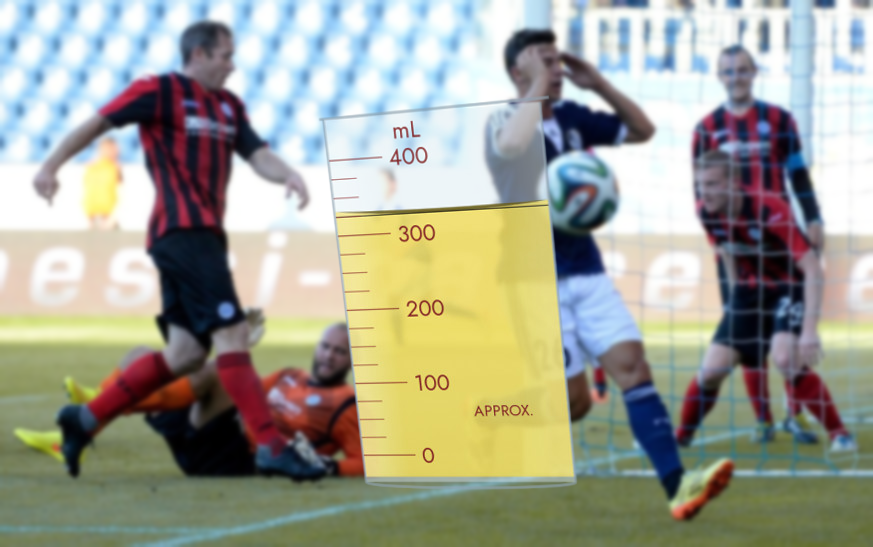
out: 325 mL
